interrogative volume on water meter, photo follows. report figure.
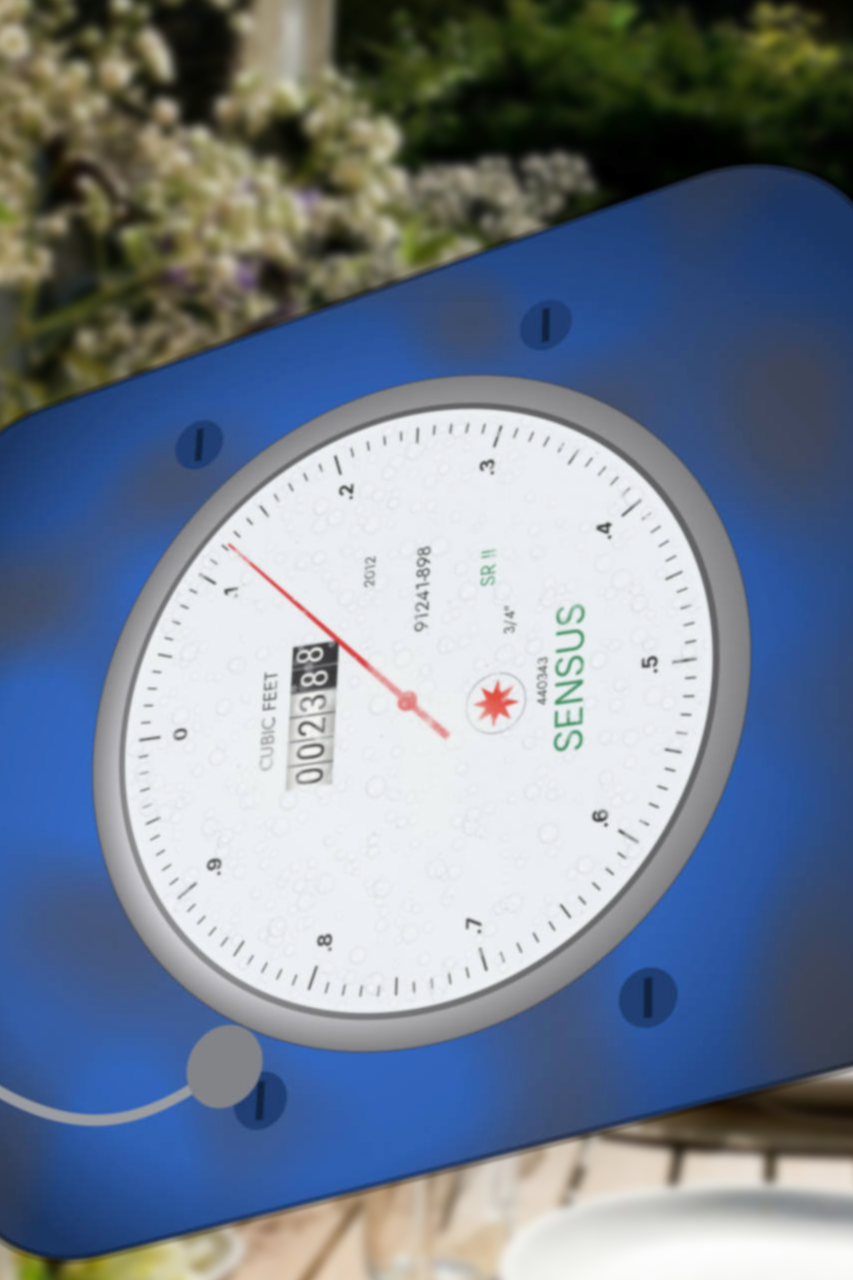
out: 2388.12 ft³
